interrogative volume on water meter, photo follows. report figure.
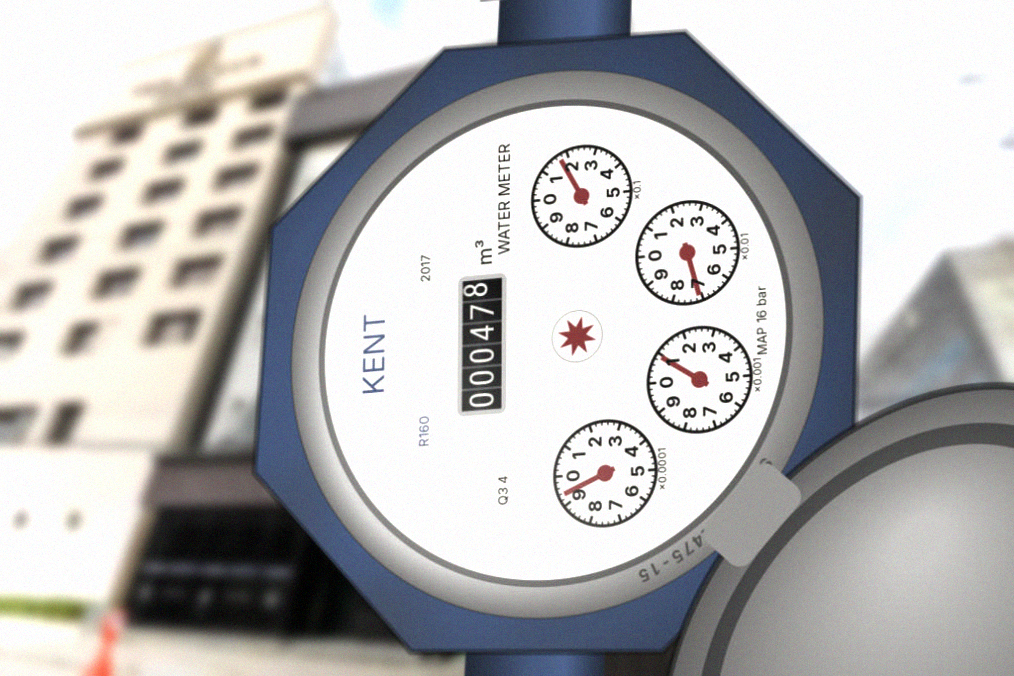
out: 478.1709 m³
